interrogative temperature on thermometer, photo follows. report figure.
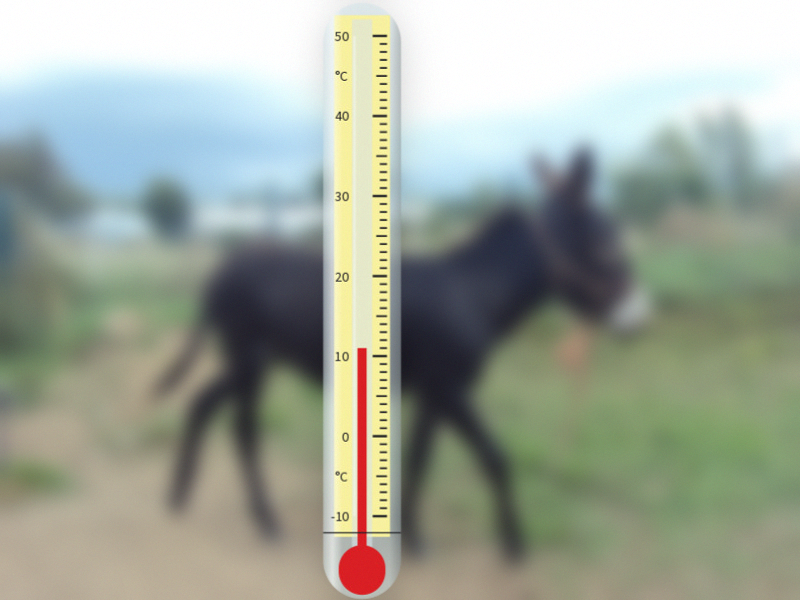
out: 11 °C
